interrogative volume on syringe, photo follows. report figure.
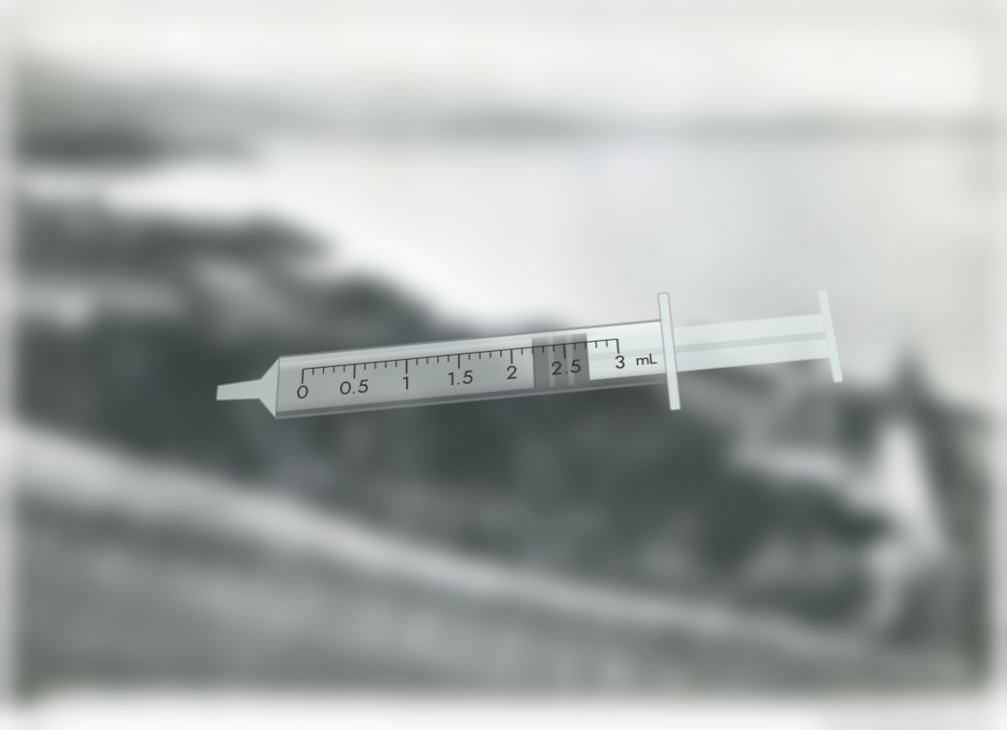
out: 2.2 mL
